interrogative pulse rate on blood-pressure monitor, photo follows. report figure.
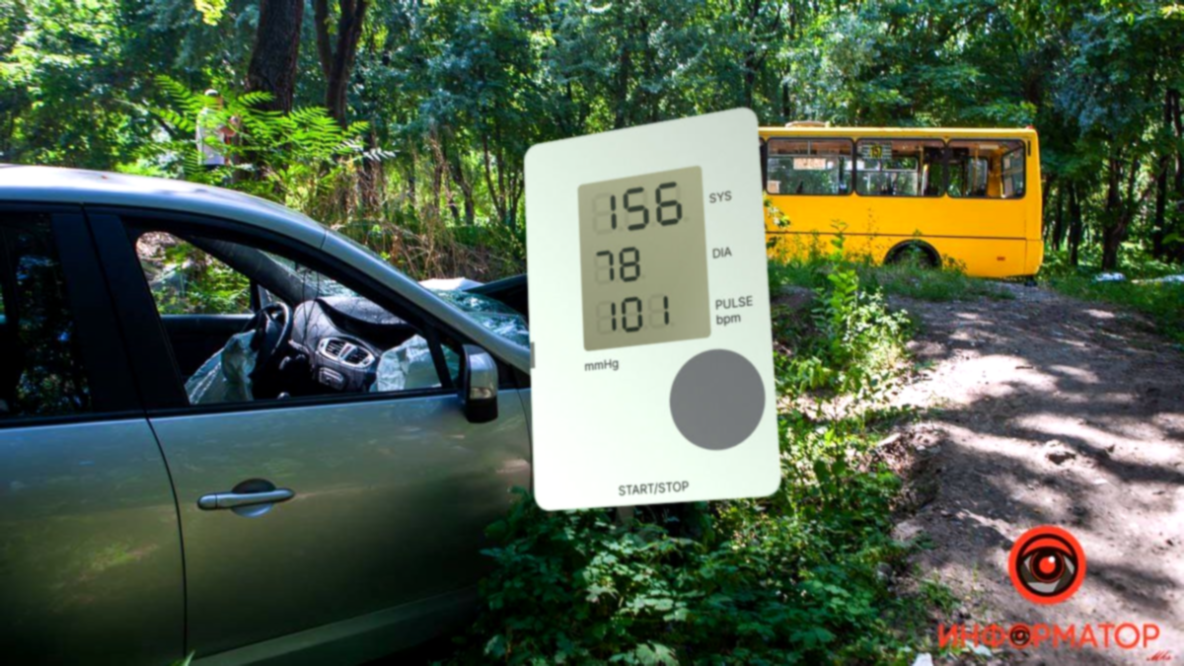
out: 101 bpm
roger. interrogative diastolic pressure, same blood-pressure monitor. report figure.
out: 78 mmHg
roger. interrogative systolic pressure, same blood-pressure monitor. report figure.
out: 156 mmHg
